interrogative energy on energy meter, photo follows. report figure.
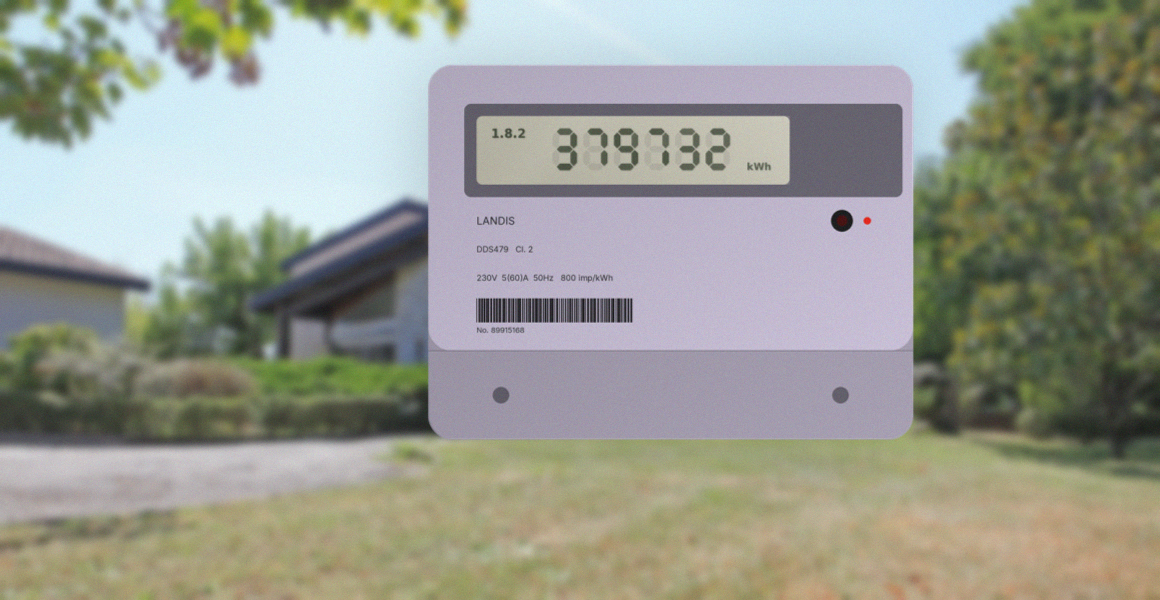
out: 379732 kWh
